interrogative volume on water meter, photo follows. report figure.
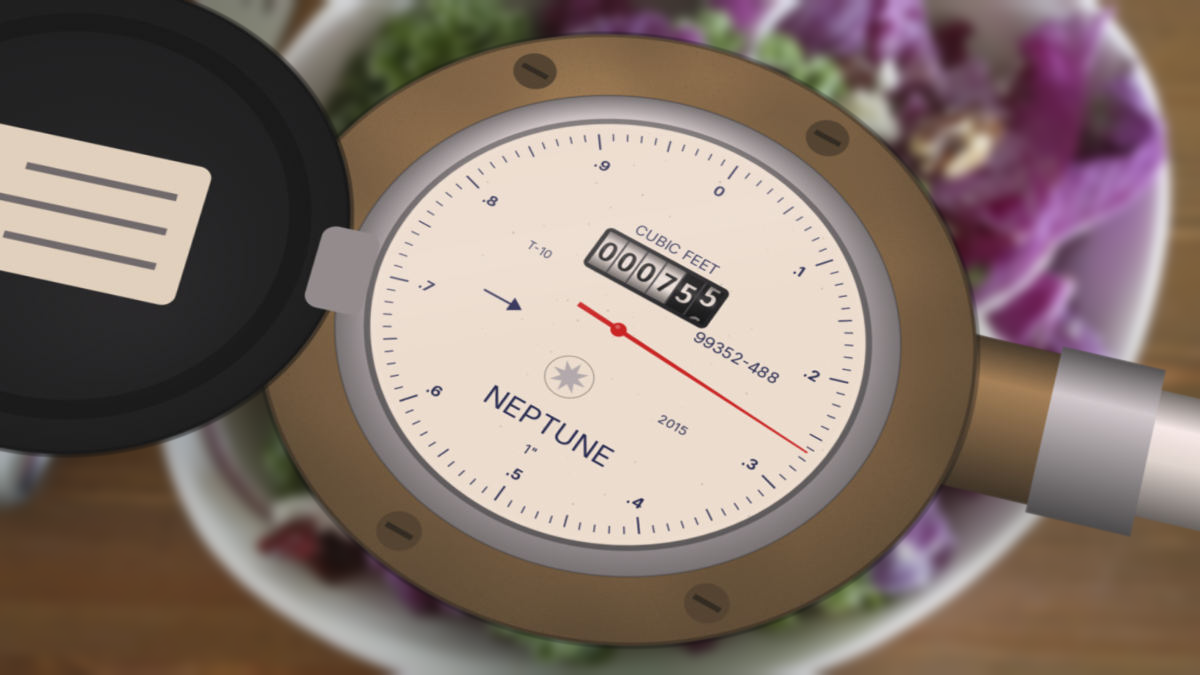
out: 755.26 ft³
